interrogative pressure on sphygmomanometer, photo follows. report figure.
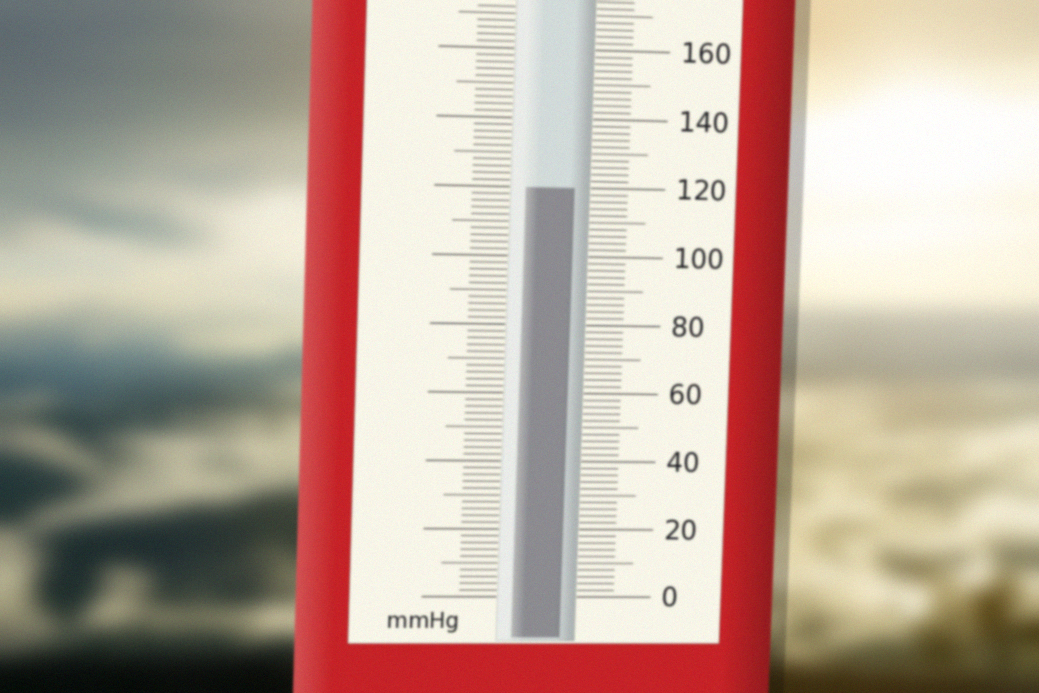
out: 120 mmHg
